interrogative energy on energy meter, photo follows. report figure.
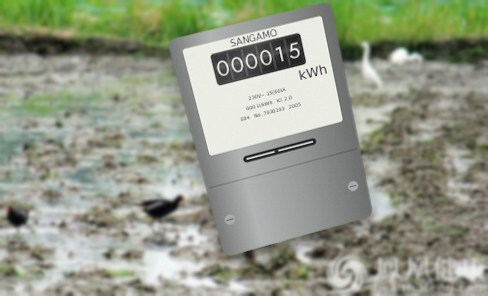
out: 15 kWh
